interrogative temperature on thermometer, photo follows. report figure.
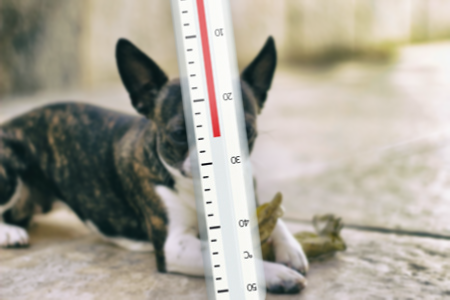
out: 26 °C
